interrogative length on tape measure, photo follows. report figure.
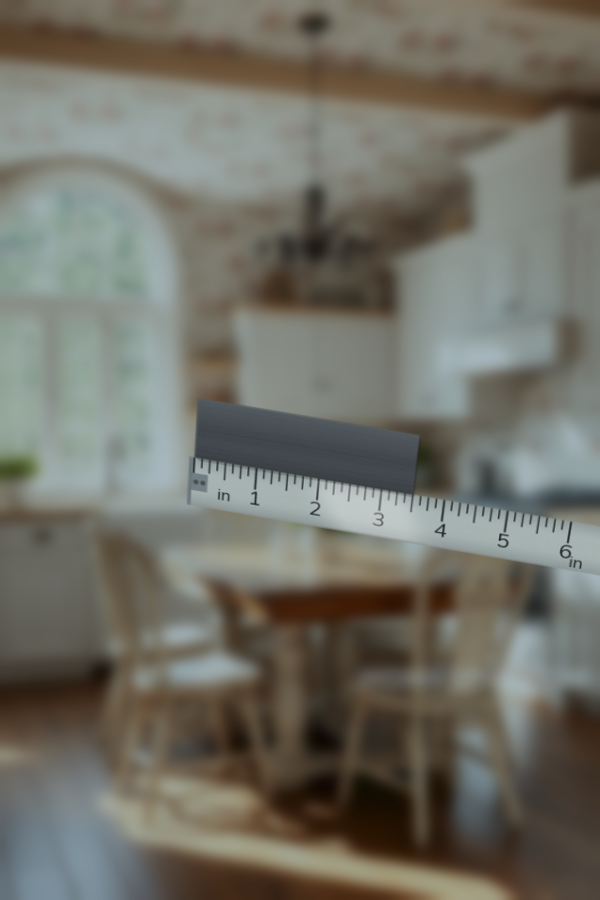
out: 3.5 in
